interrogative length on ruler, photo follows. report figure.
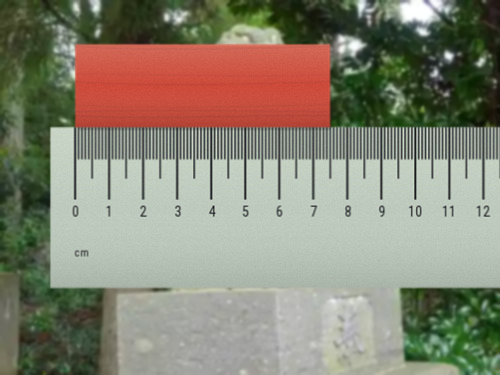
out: 7.5 cm
